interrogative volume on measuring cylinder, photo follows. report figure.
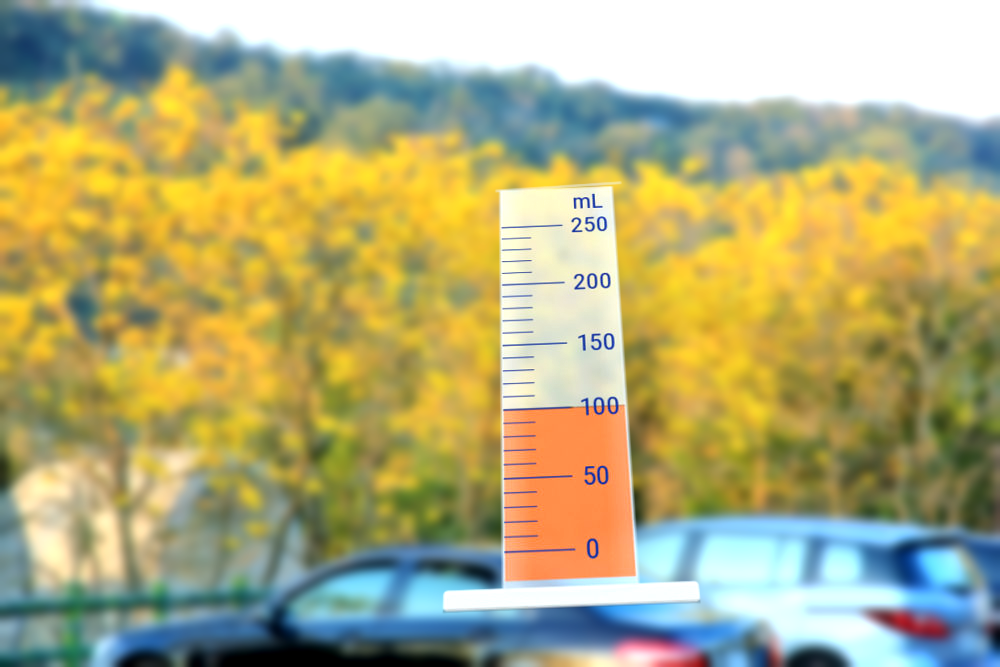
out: 100 mL
